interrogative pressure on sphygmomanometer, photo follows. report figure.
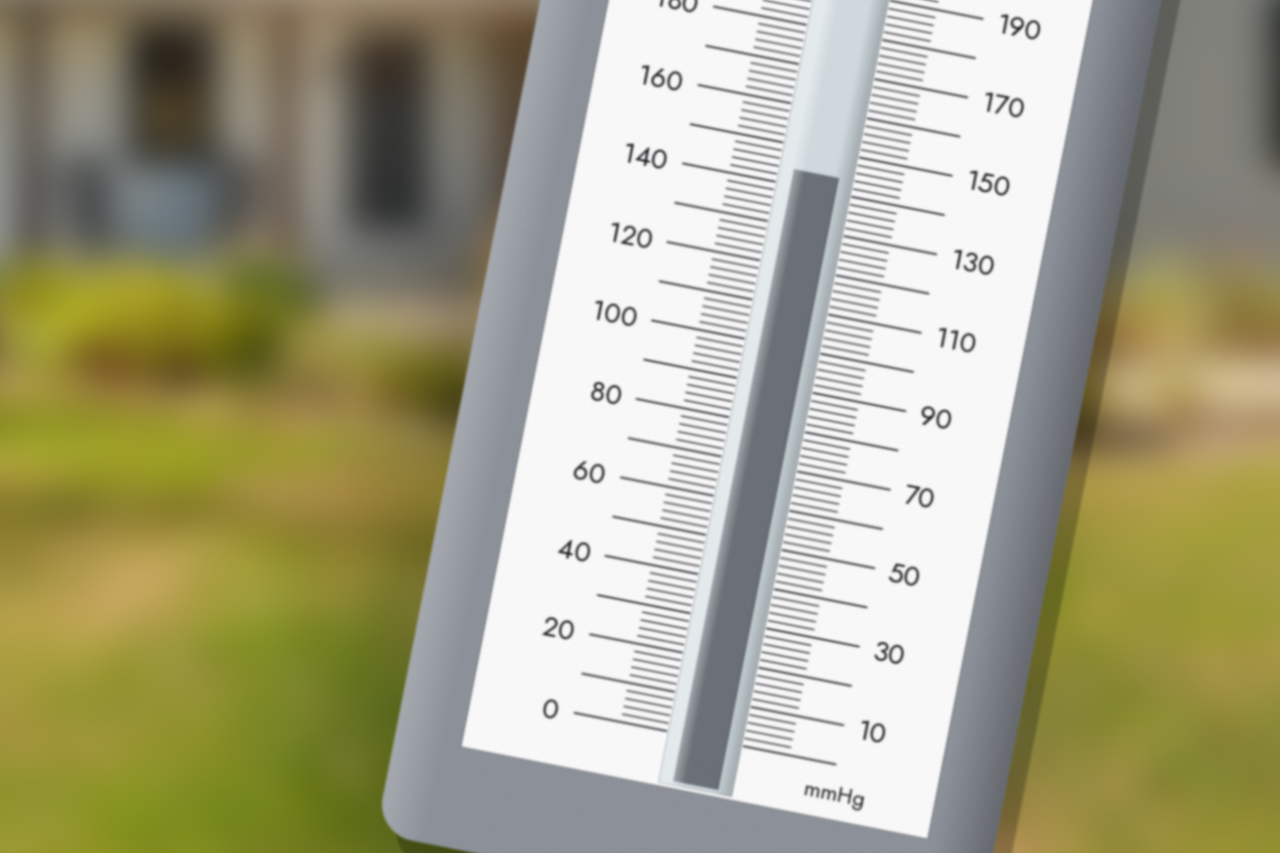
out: 144 mmHg
